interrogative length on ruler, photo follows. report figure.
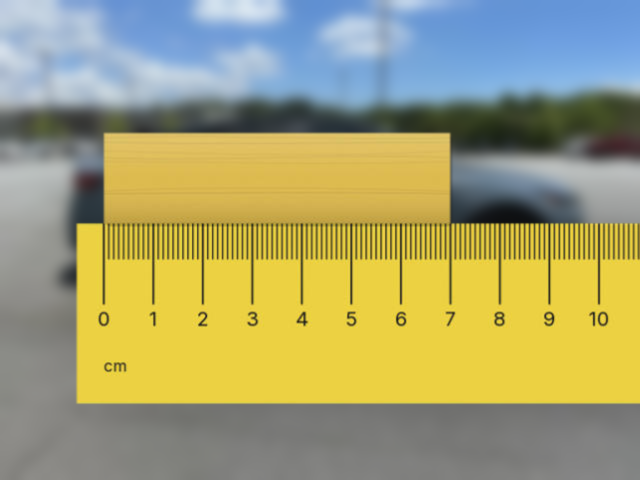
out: 7 cm
